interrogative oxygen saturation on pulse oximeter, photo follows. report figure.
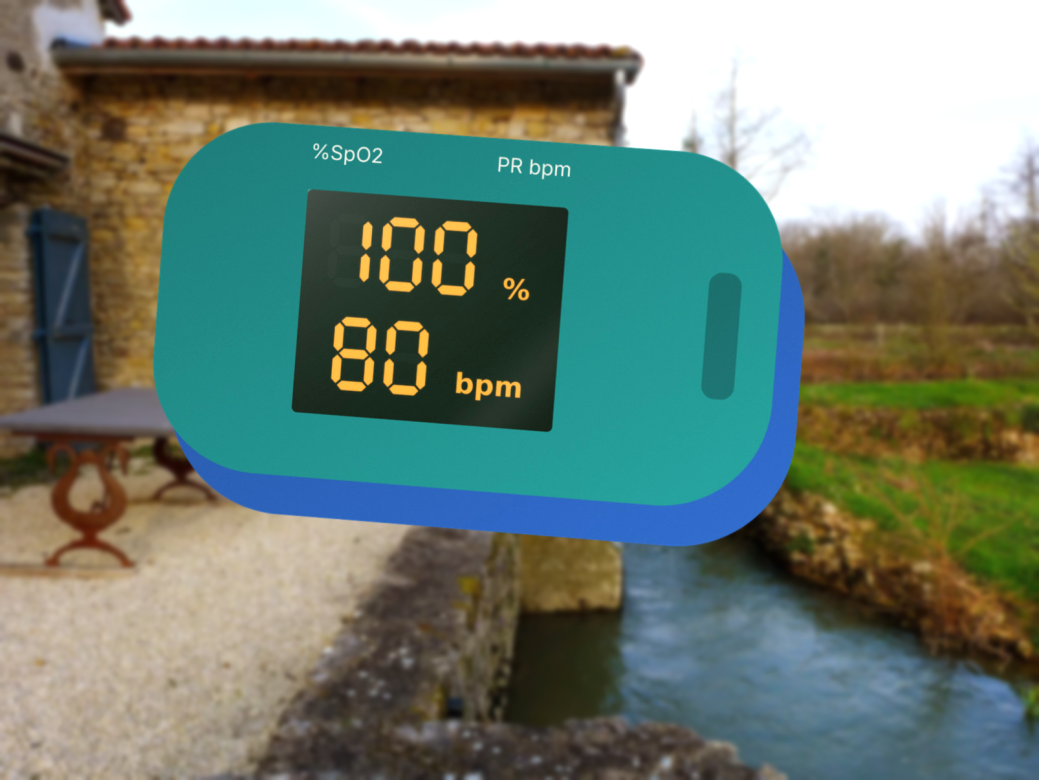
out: 100 %
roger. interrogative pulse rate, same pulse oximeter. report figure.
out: 80 bpm
